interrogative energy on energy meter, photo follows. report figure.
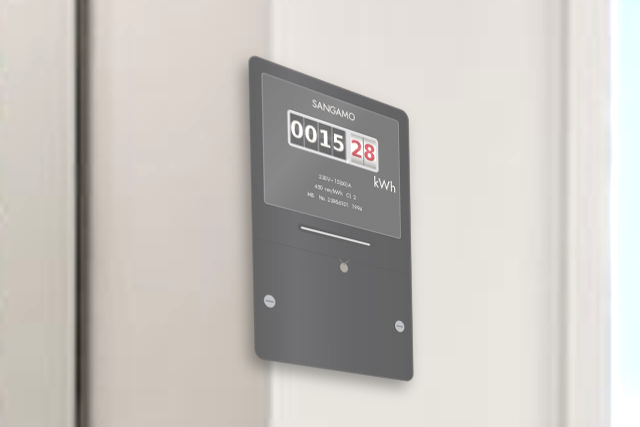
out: 15.28 kWh
